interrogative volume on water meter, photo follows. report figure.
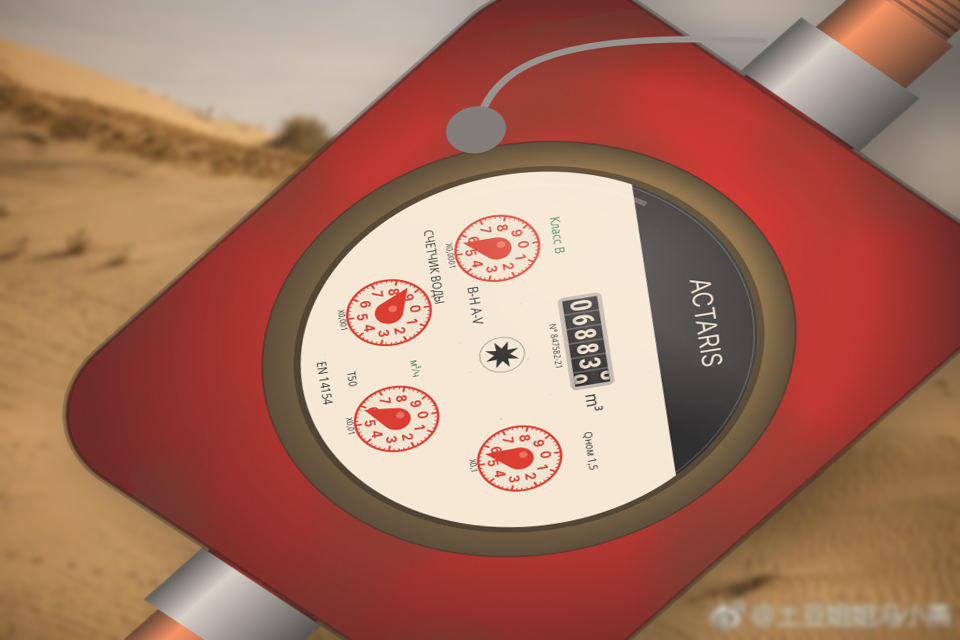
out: 68838.5585 m³
